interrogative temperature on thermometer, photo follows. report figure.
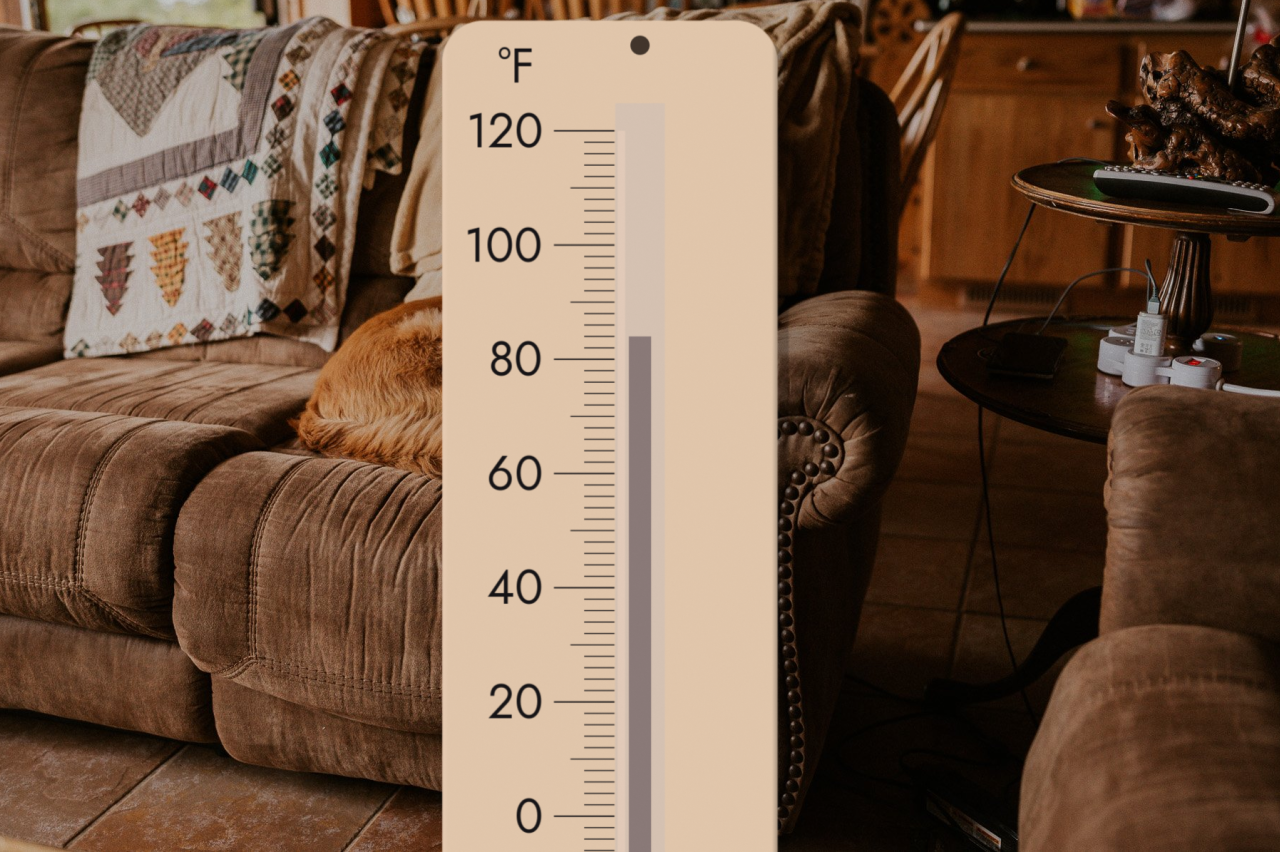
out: 84 °F
